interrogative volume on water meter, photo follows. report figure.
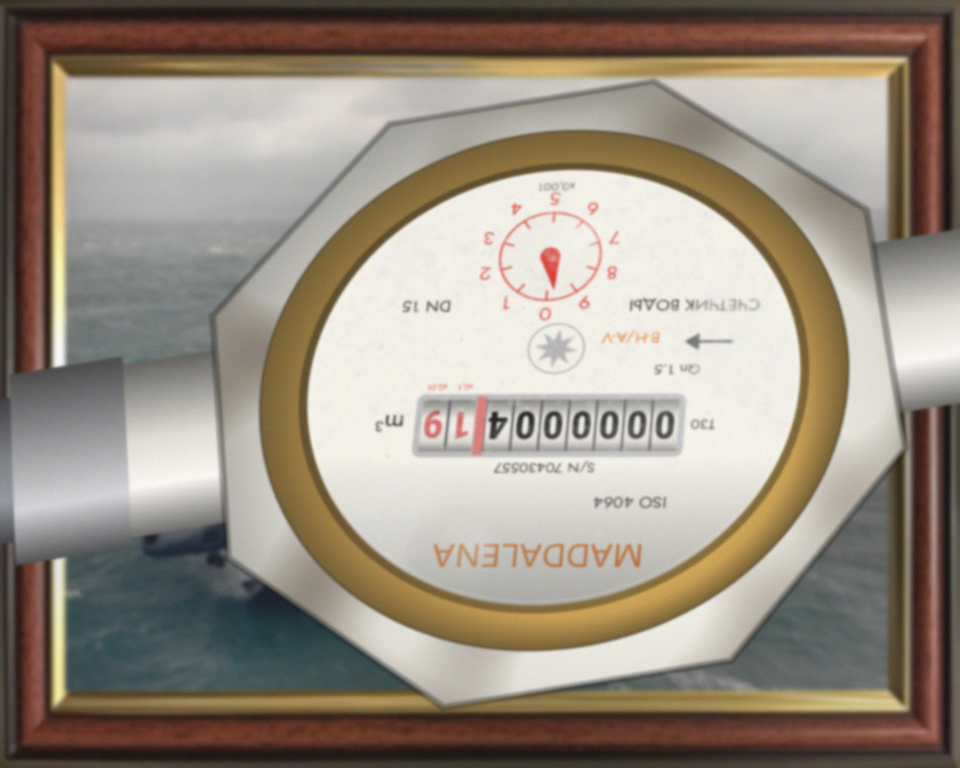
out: 4.189 m³
